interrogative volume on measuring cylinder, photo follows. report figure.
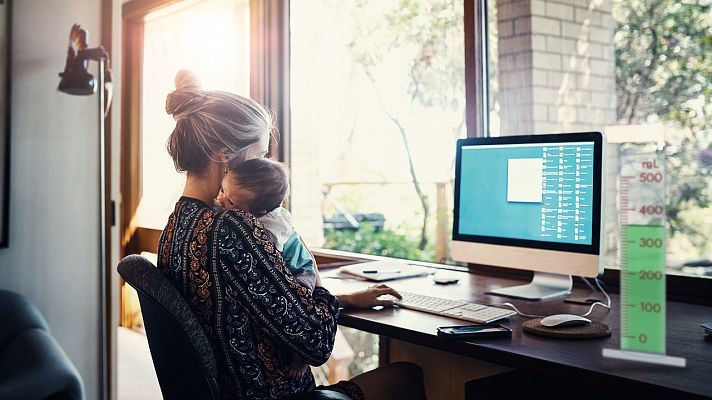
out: 350 mL
